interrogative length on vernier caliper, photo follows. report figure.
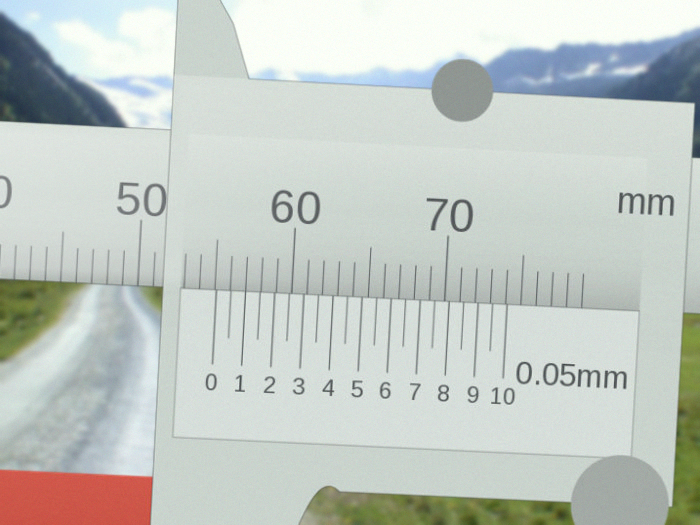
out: 55.1 mm
